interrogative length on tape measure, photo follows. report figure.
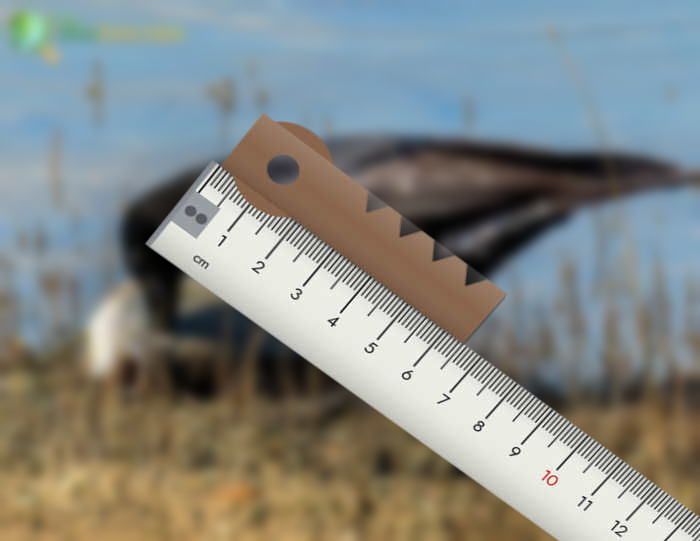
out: 6.5 cm
